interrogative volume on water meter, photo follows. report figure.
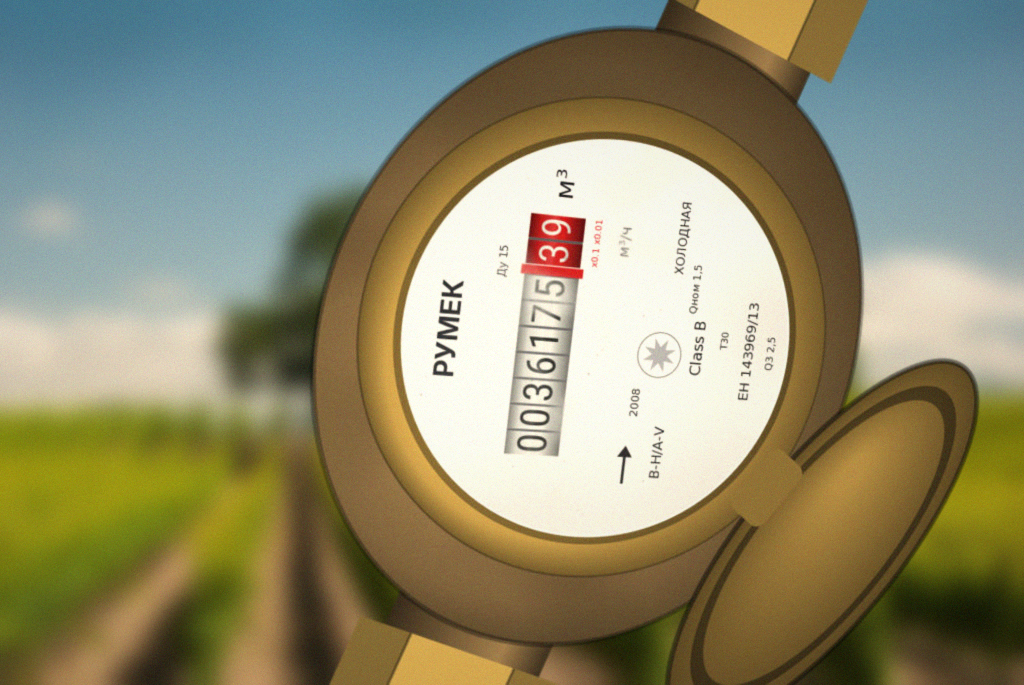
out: 36175.39 m³
